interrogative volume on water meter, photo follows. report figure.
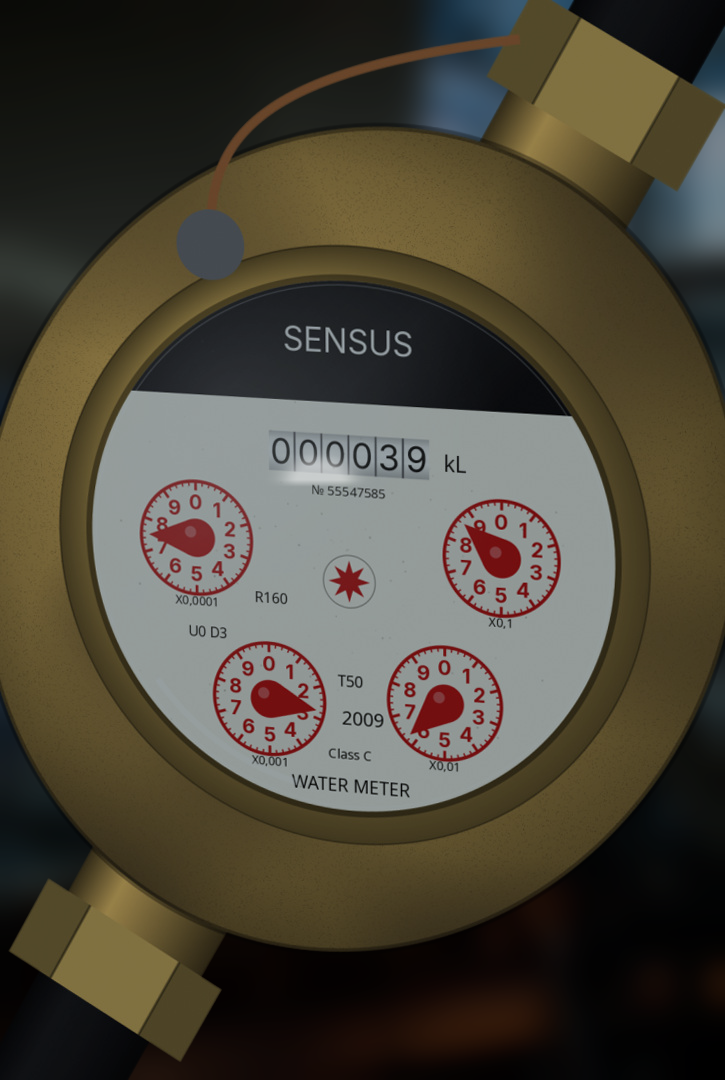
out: 39.8627 kL
